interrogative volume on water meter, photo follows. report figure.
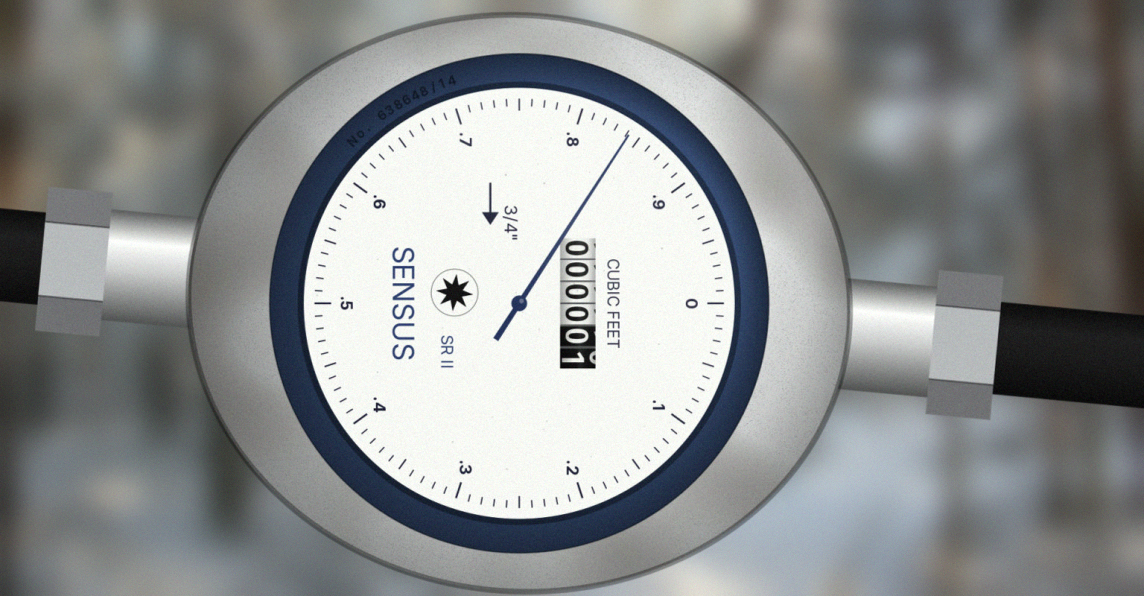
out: 0.84 ft³
